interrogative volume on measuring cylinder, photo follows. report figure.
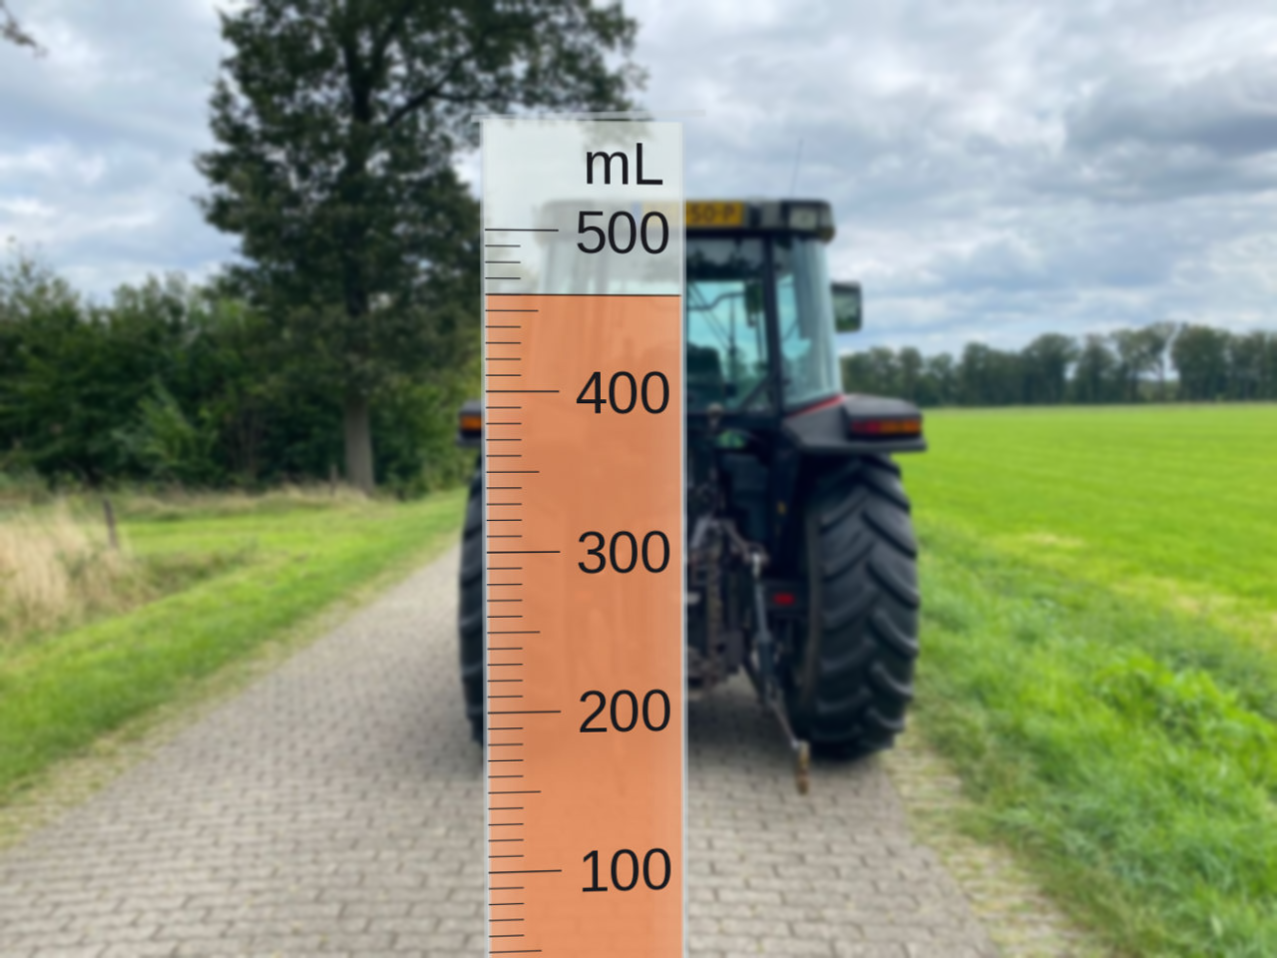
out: 460 mL
